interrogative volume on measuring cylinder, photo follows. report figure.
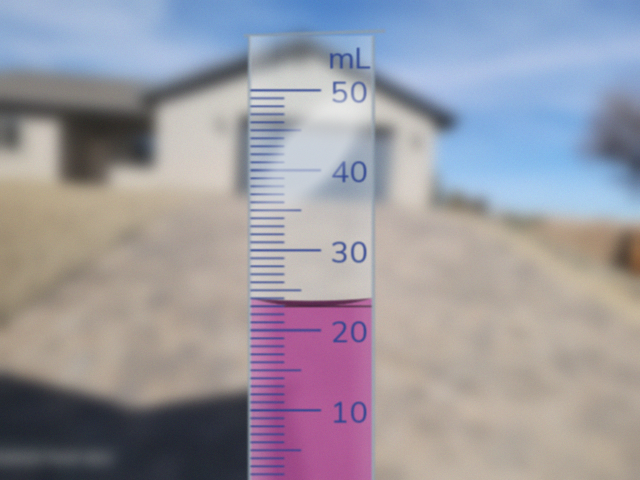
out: 23 mL
